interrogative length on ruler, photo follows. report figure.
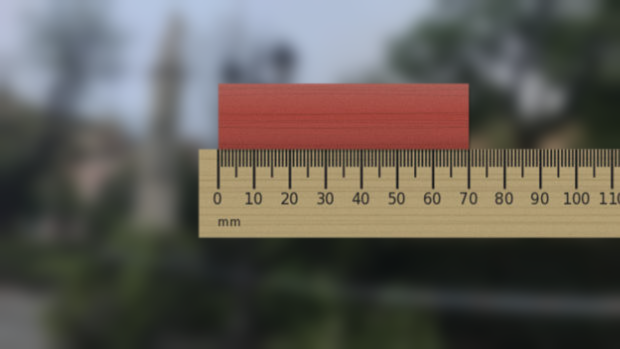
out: 70 mm
